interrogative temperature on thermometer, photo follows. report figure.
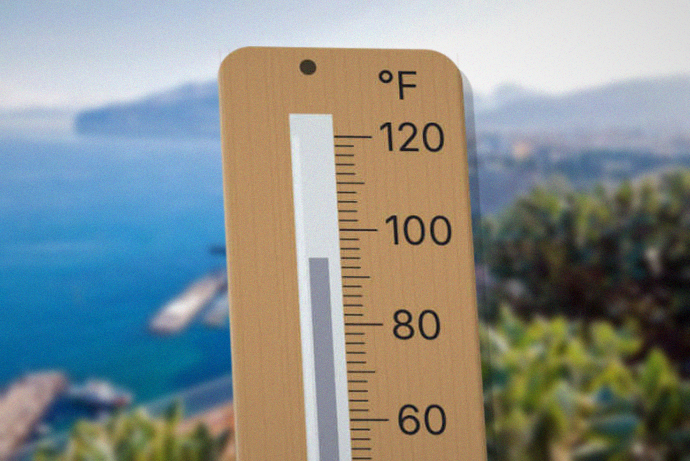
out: 94 °F
